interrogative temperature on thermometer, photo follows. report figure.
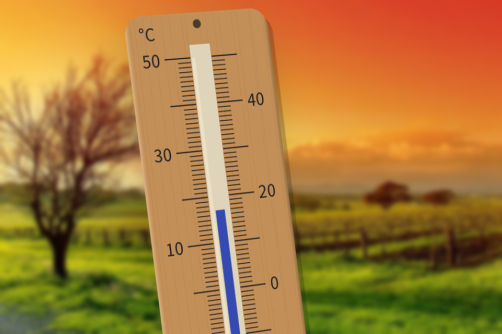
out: 17 °C
